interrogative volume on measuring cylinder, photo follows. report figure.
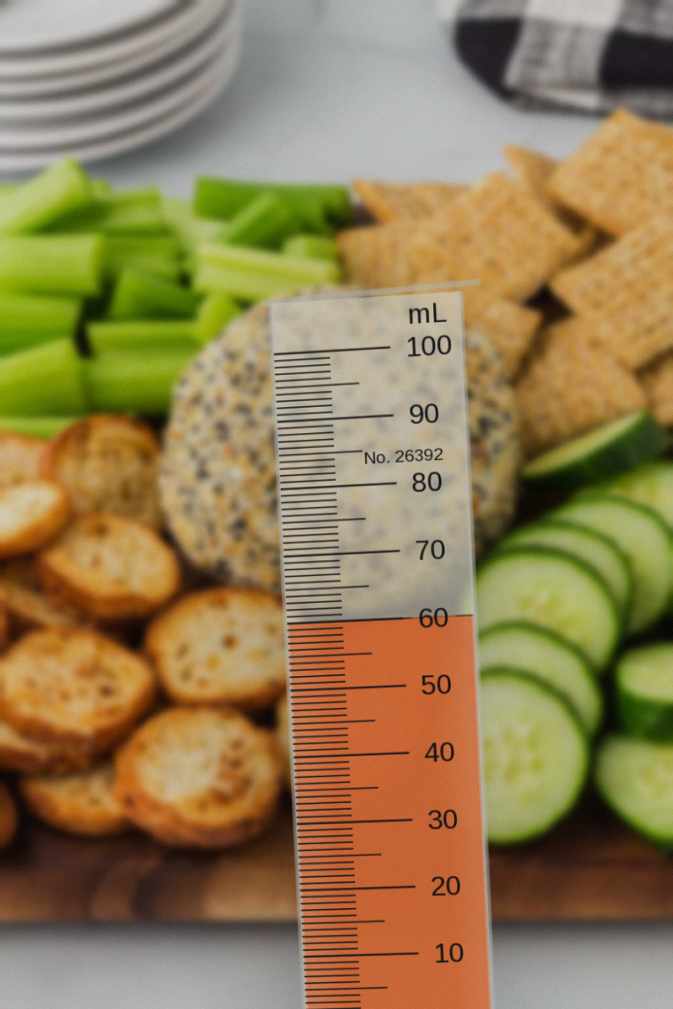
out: 60 mL
